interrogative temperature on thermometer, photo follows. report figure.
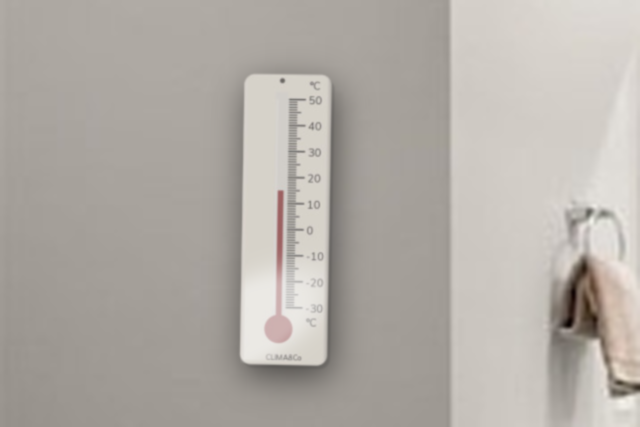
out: 15 °C
